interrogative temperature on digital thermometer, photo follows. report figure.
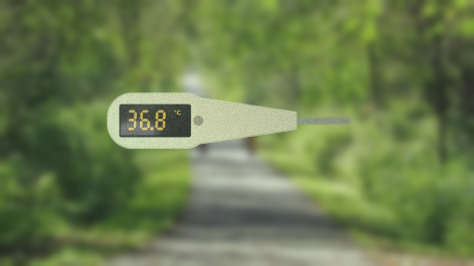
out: 36.8 °C
